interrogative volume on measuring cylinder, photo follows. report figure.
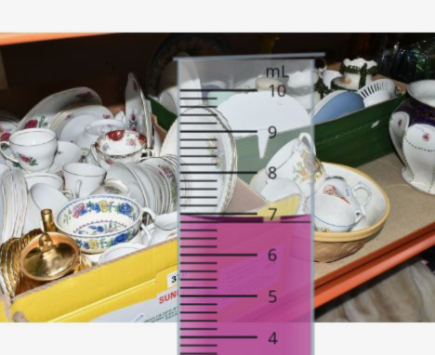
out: 6.8 mL
